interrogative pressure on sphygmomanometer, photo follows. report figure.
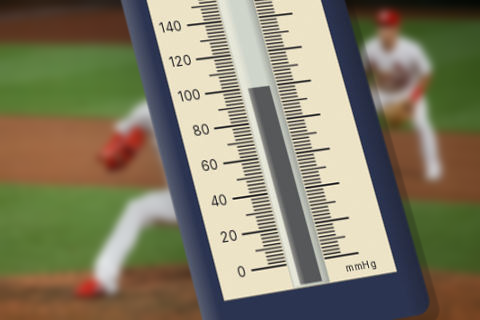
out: 100 mmHg
